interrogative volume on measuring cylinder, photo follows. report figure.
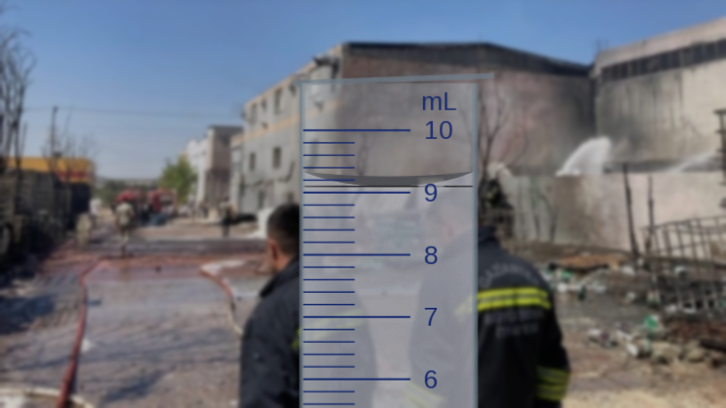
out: 9.1 mL
